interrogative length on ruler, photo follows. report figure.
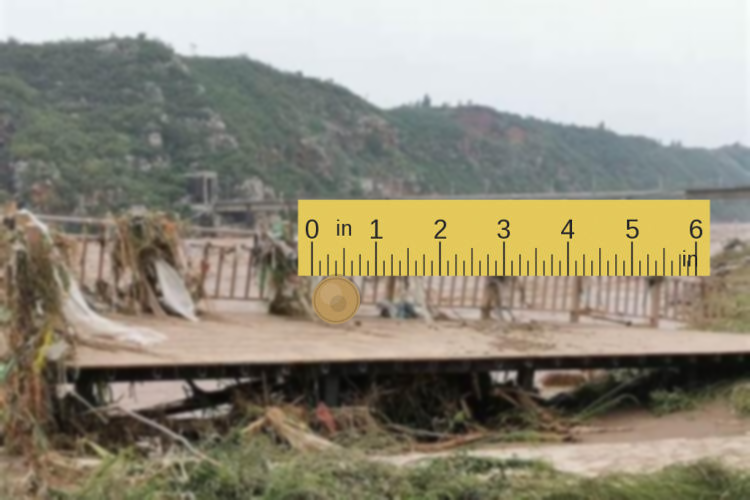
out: 0.75 in
